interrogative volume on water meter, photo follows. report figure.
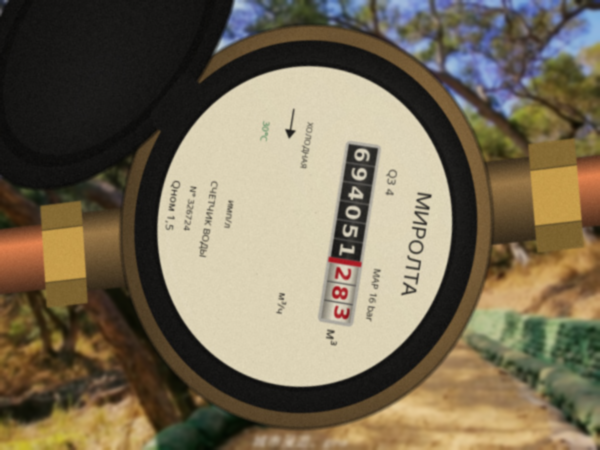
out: 694051.283 m³
